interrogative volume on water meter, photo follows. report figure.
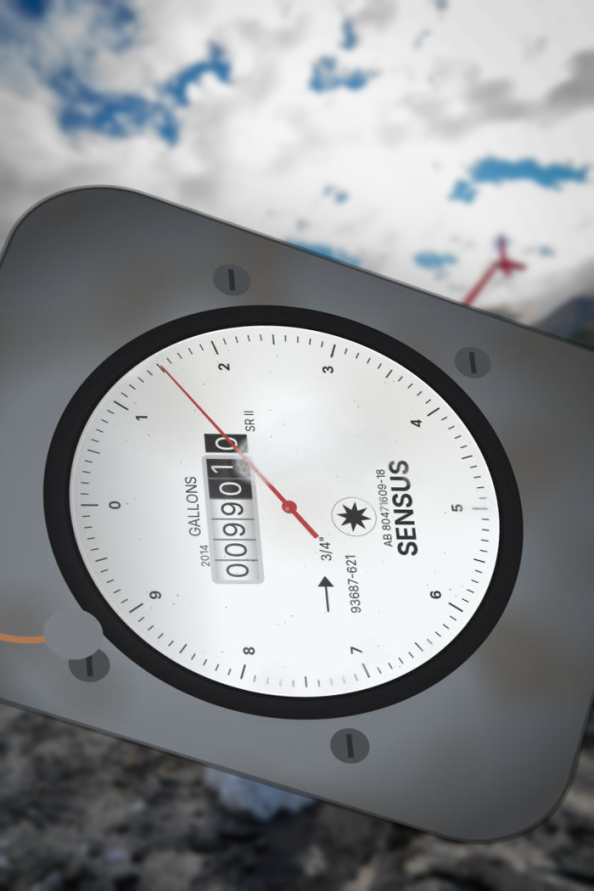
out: 99011.5 gal
